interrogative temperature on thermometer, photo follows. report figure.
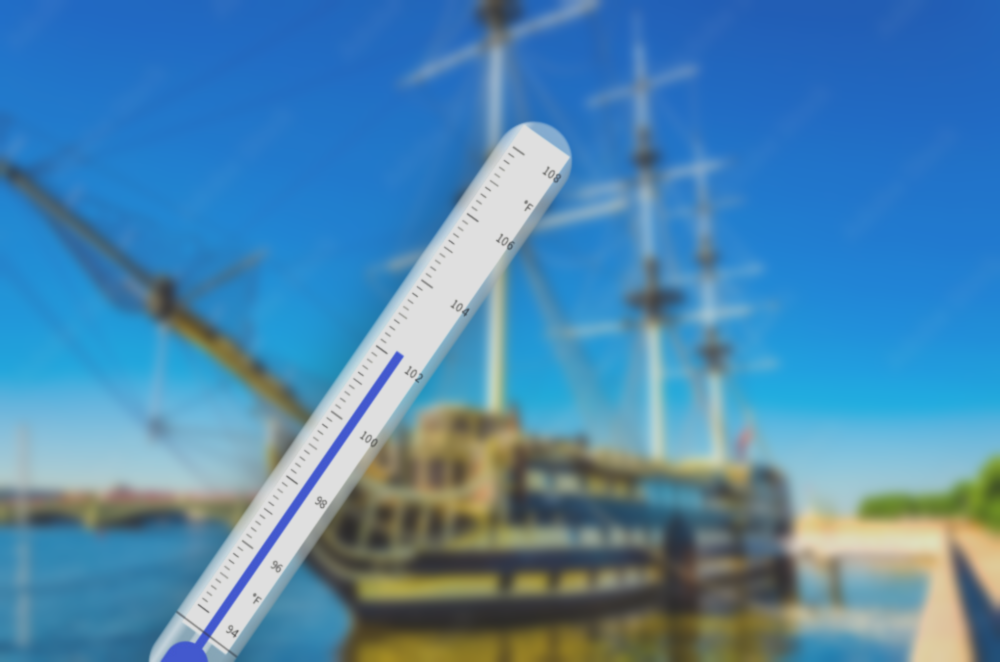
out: 102.2 °F
